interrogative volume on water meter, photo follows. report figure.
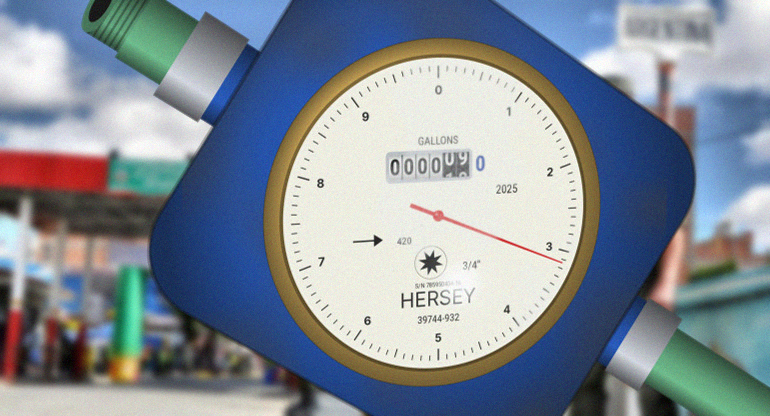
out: 93.1 gal
